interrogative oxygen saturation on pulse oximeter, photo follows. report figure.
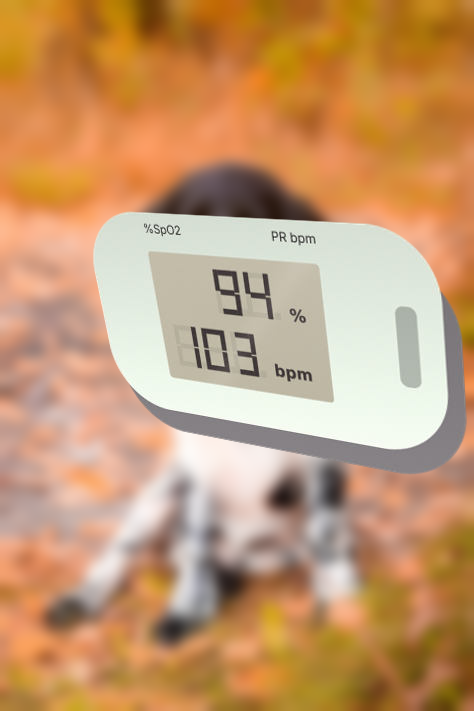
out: 94 %
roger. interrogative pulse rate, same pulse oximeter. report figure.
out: 103 bpm
